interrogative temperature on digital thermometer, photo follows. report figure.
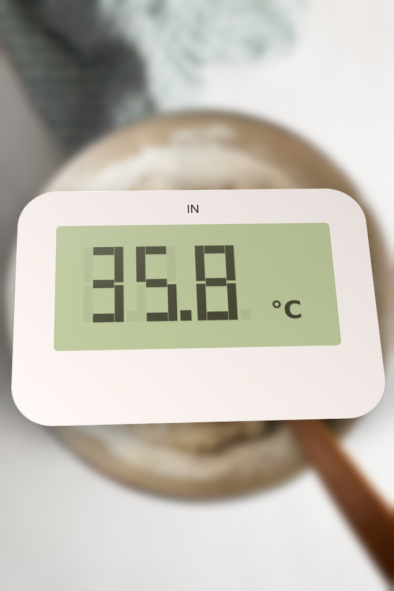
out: 35.8 °C
